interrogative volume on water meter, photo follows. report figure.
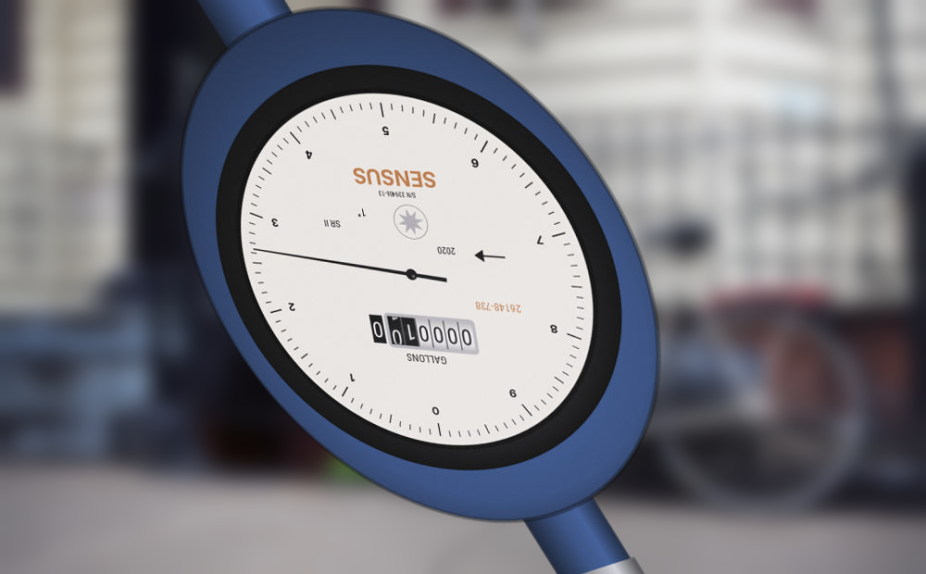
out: 102.6 gal
